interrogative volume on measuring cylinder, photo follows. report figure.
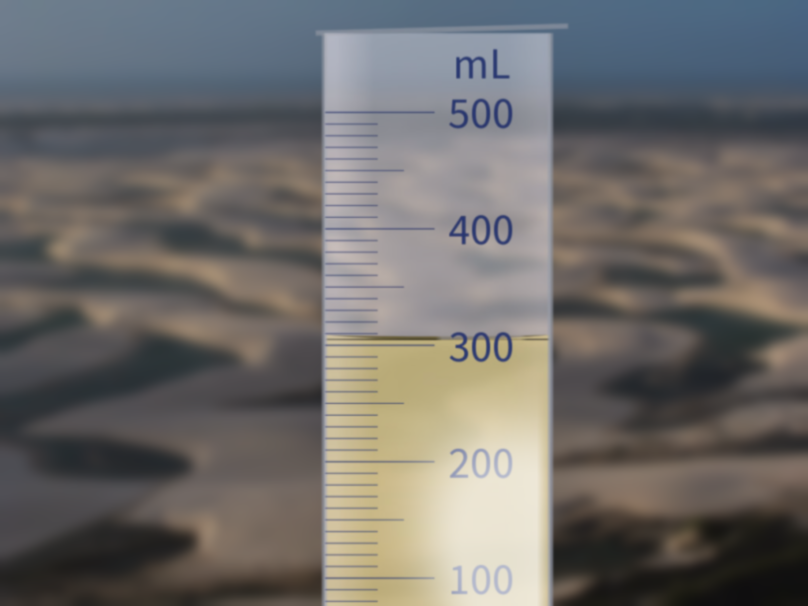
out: 305 mL
